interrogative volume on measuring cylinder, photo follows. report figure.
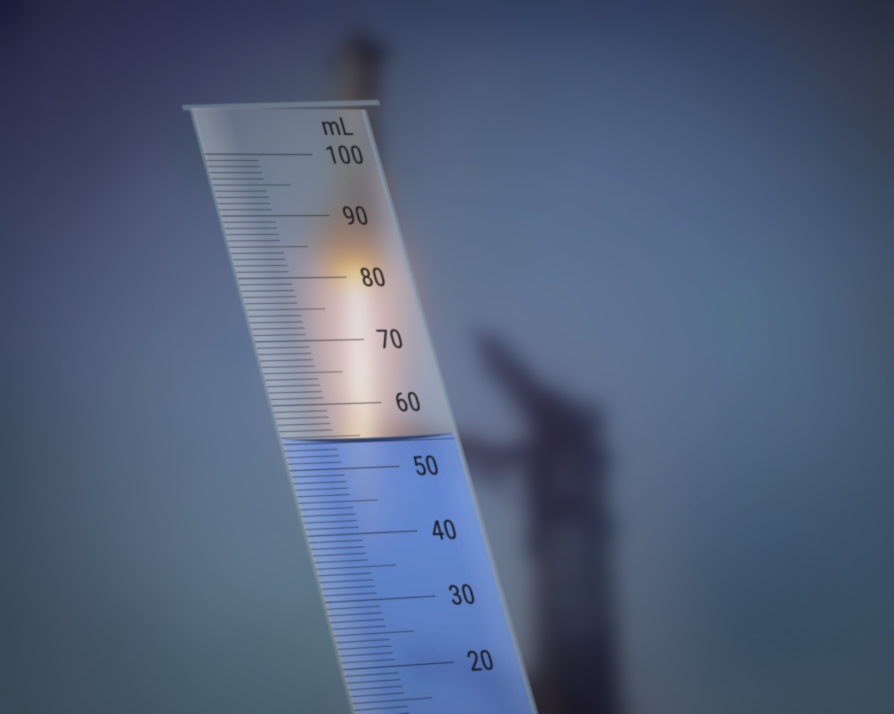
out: 54 mL
